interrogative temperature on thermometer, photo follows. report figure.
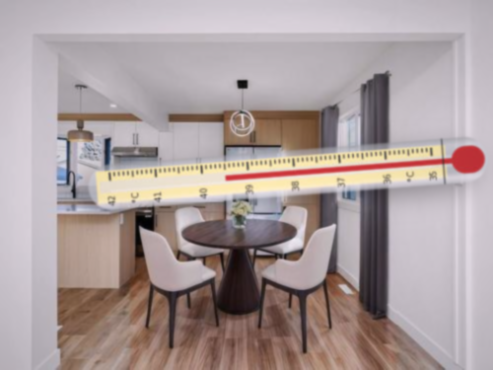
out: 39.5 °C
